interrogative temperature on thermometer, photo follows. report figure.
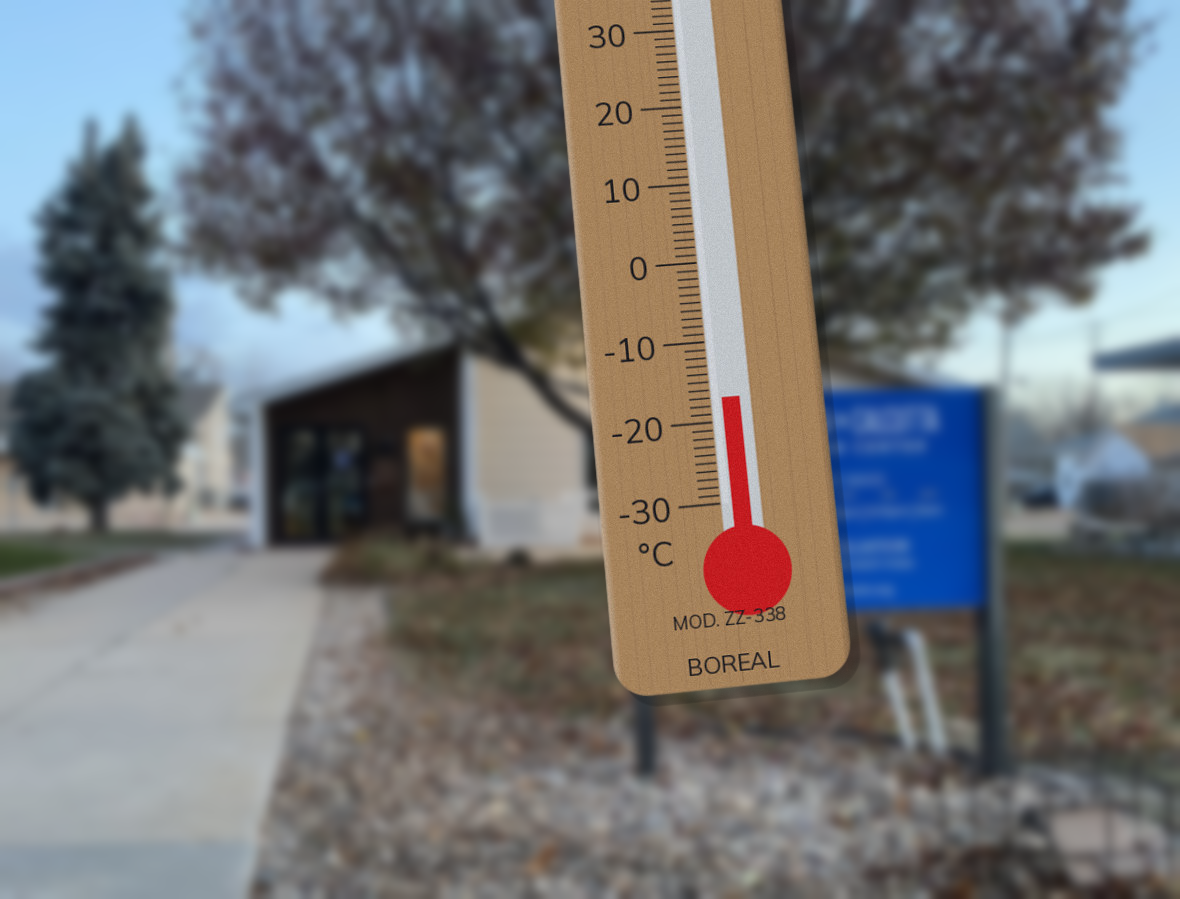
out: -17 °C
